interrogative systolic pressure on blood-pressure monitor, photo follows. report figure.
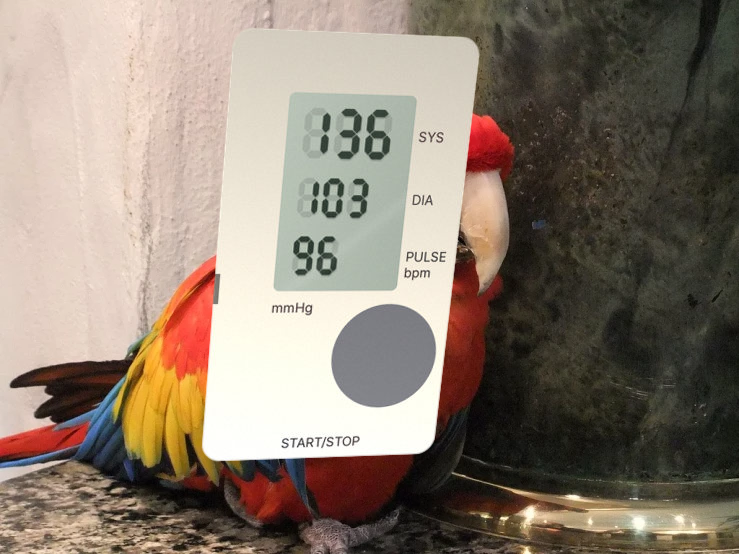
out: 136 mmHg
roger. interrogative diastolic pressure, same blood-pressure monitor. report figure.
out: 103 mmHg
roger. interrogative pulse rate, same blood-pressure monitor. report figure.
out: 96 bpm
